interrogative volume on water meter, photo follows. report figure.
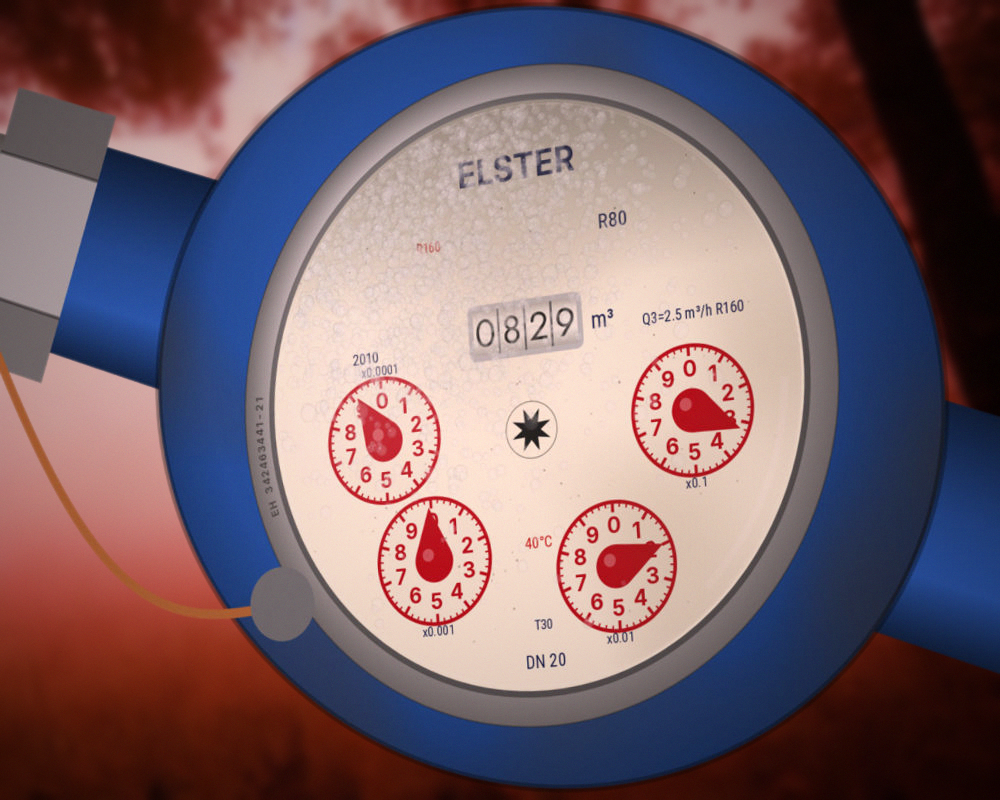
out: 829.3199 m³
